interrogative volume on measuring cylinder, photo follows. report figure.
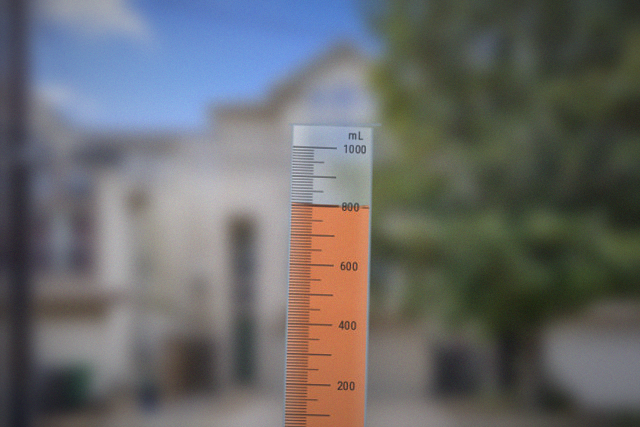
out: 800 mL
